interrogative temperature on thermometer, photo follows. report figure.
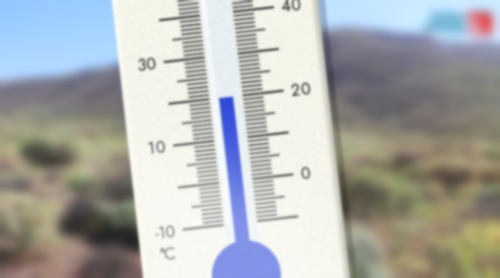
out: 20 °C
